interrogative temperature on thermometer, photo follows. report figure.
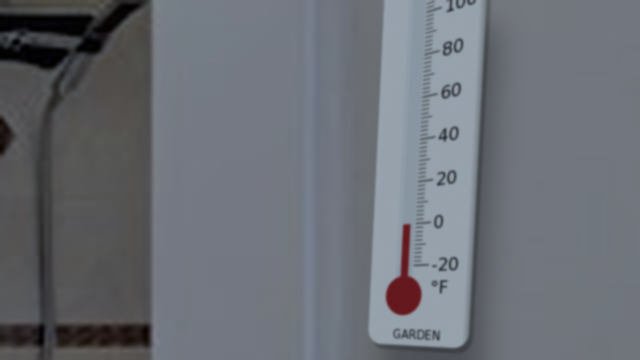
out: 0 °F
